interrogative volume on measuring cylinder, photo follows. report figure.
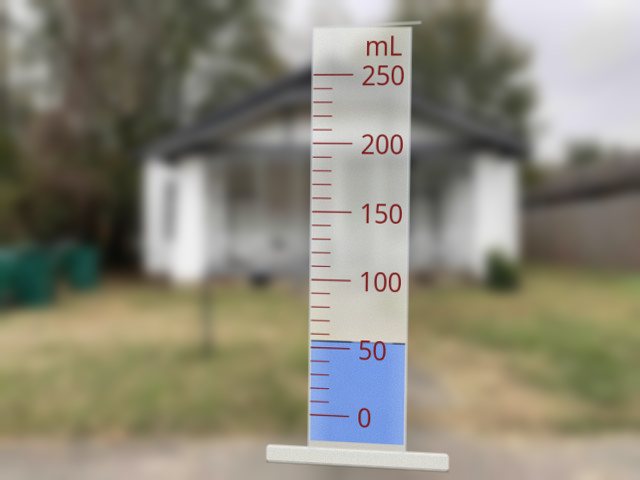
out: 55 mL
